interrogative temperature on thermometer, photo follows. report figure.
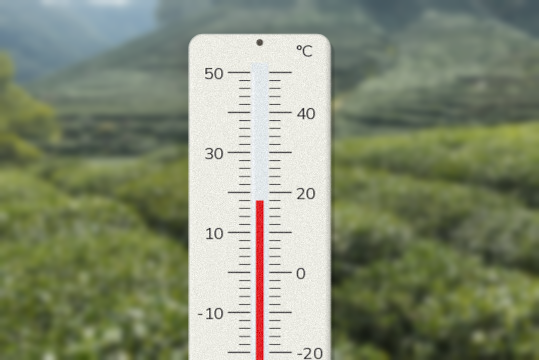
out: 18 °C
